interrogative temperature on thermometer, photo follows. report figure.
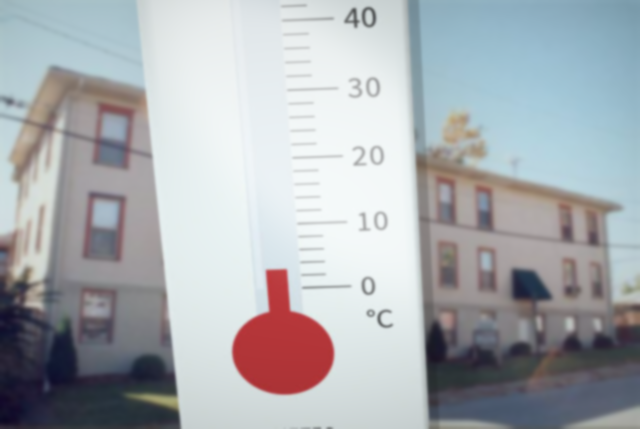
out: 3 °C
